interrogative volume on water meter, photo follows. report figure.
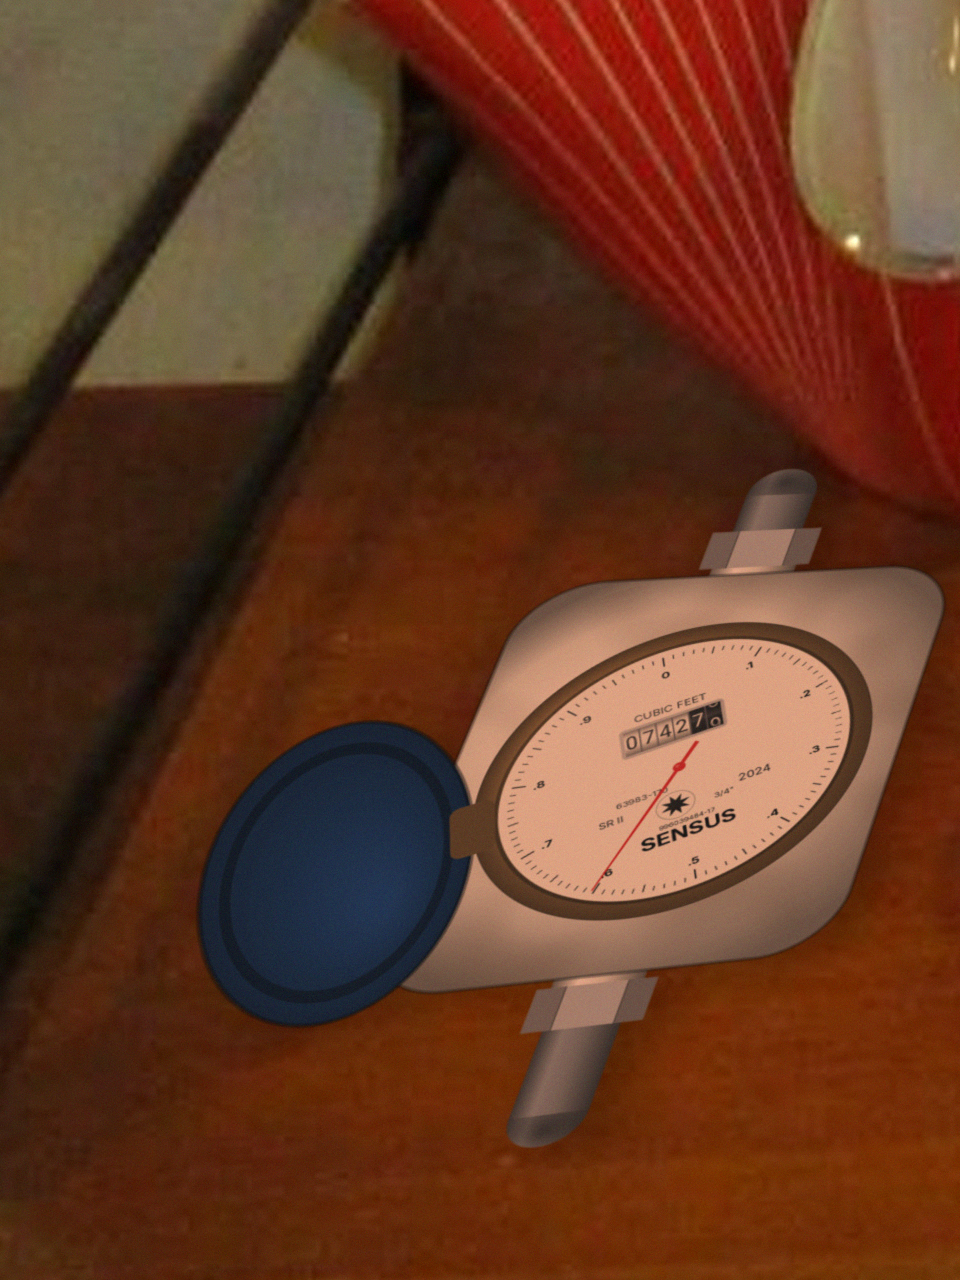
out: 74278.60 ft³
